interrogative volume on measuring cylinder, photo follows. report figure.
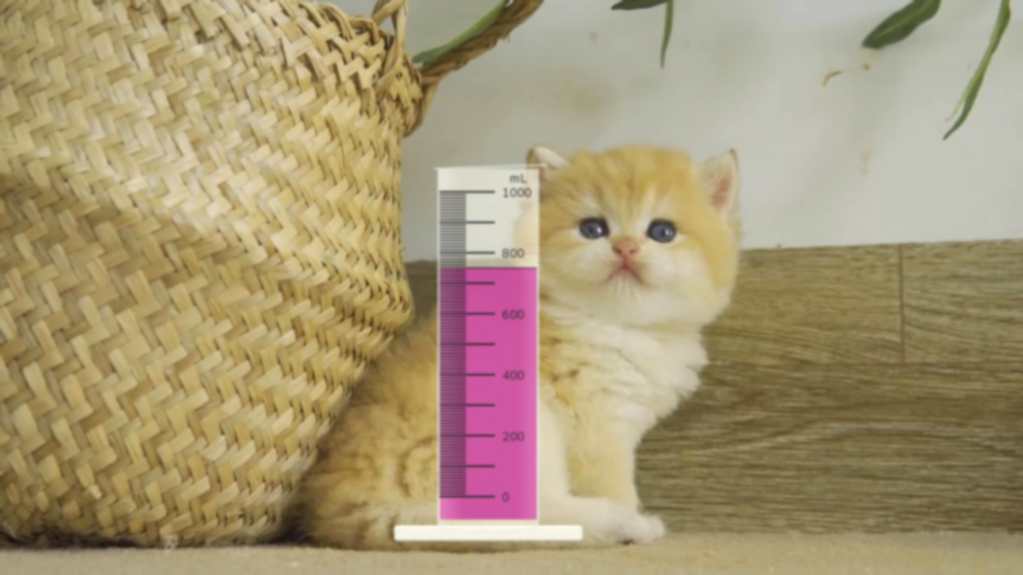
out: 750 mL
